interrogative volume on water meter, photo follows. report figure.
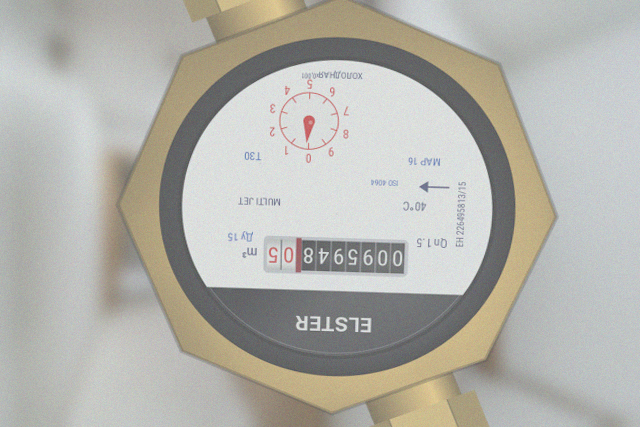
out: 95948.050 m³
